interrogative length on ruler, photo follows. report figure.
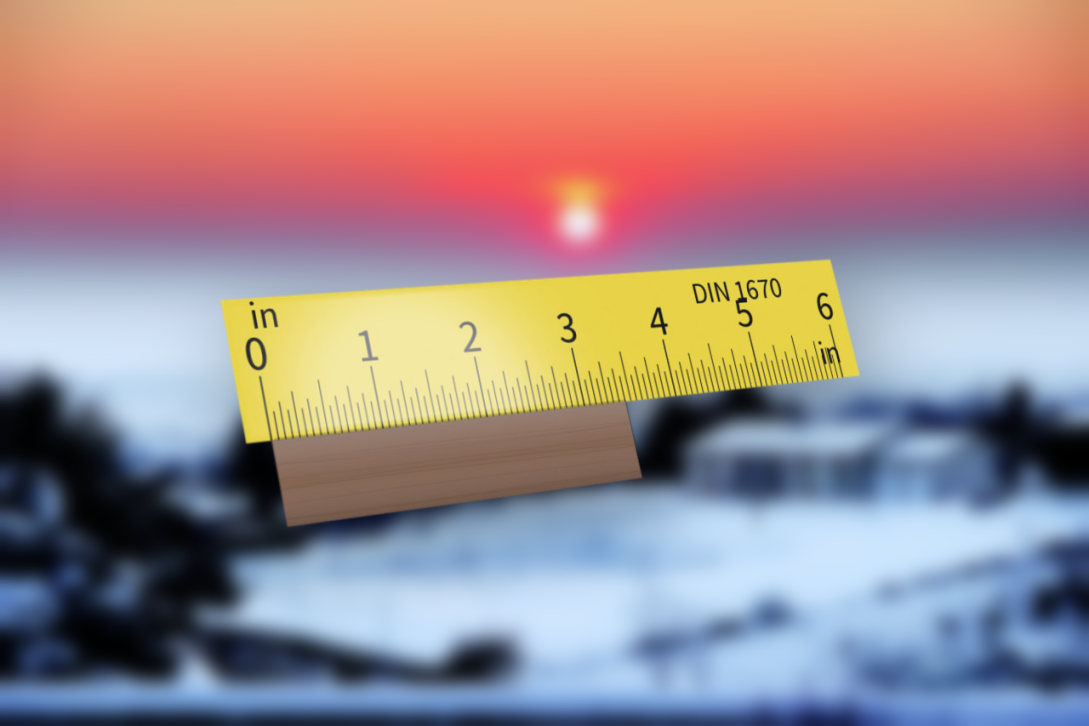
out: 3.4375 in
